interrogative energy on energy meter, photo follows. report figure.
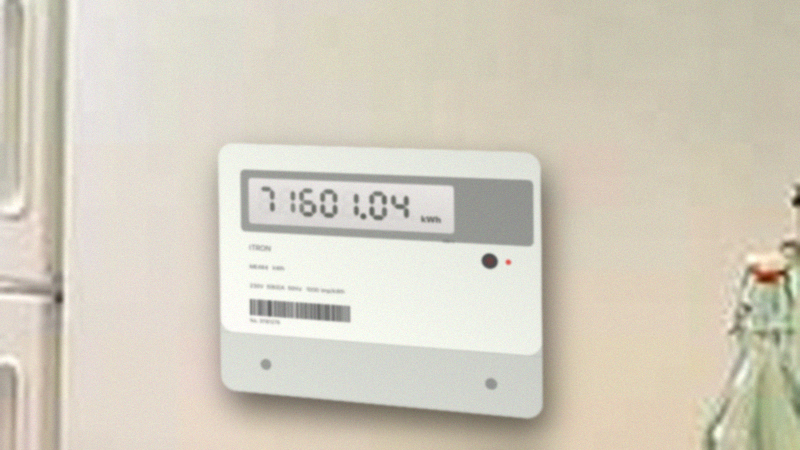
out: 71601.04 kWh
